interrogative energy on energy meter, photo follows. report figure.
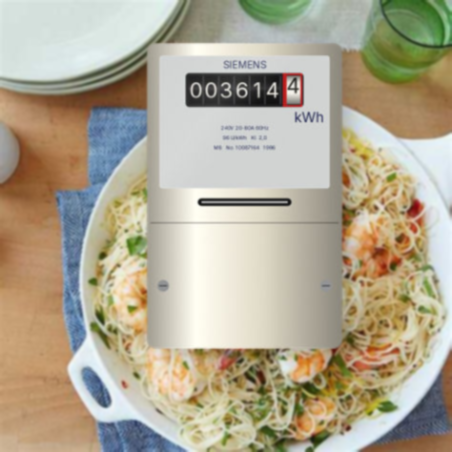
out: 3614.4 kWh
